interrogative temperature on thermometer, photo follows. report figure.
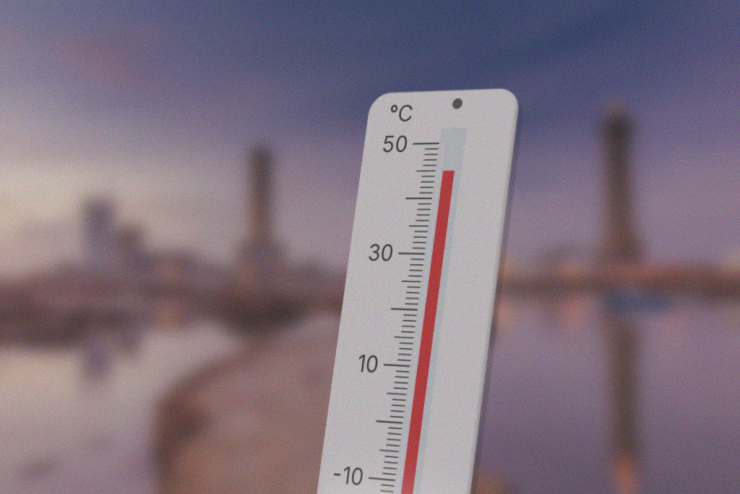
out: 45 °C
